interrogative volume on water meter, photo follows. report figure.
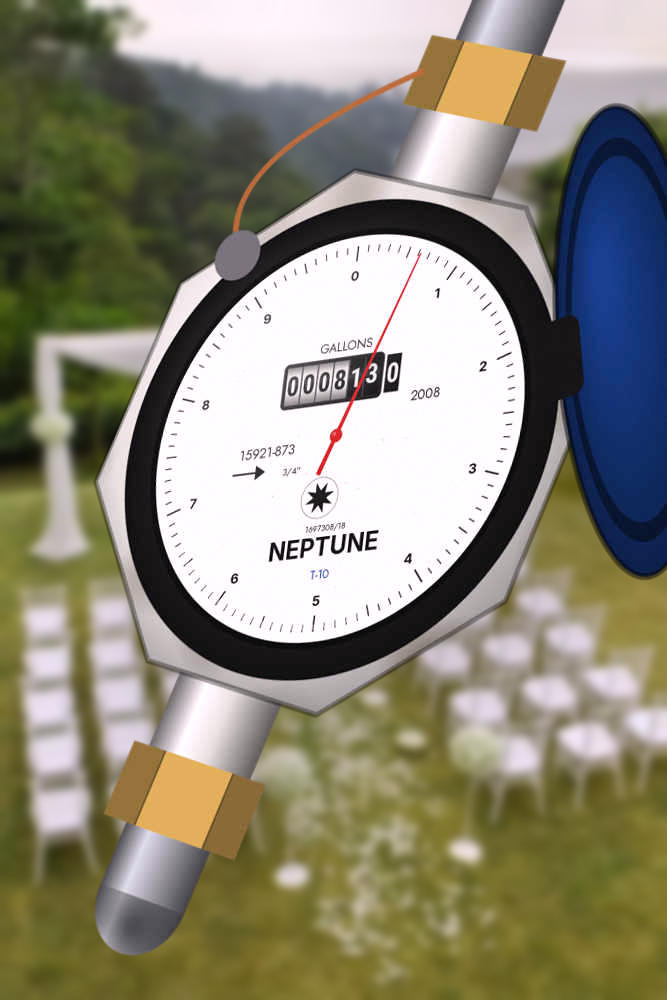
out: 8130.6 gal
